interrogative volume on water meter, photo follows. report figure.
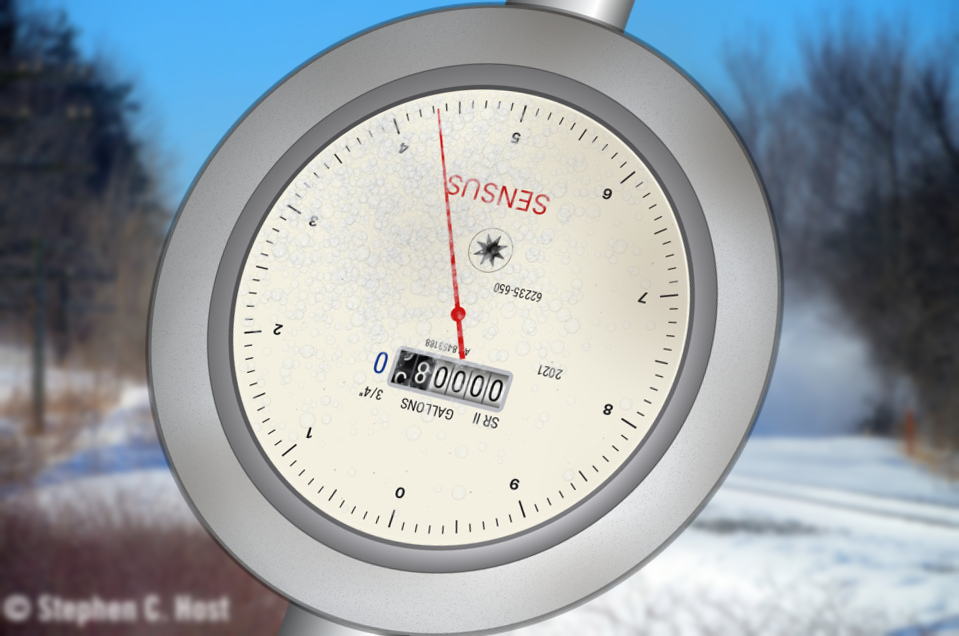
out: 854.3 gal
